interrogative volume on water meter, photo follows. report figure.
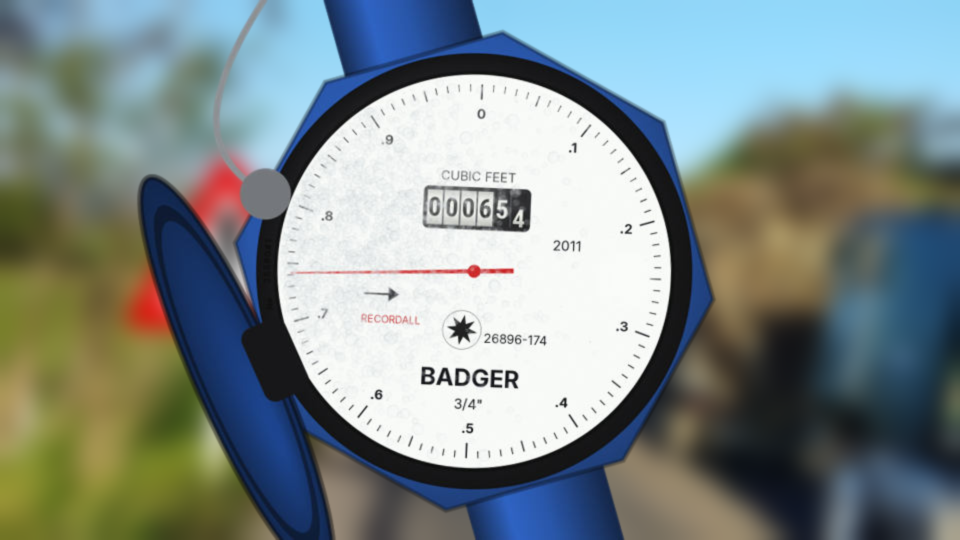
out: 653.74 ft³
